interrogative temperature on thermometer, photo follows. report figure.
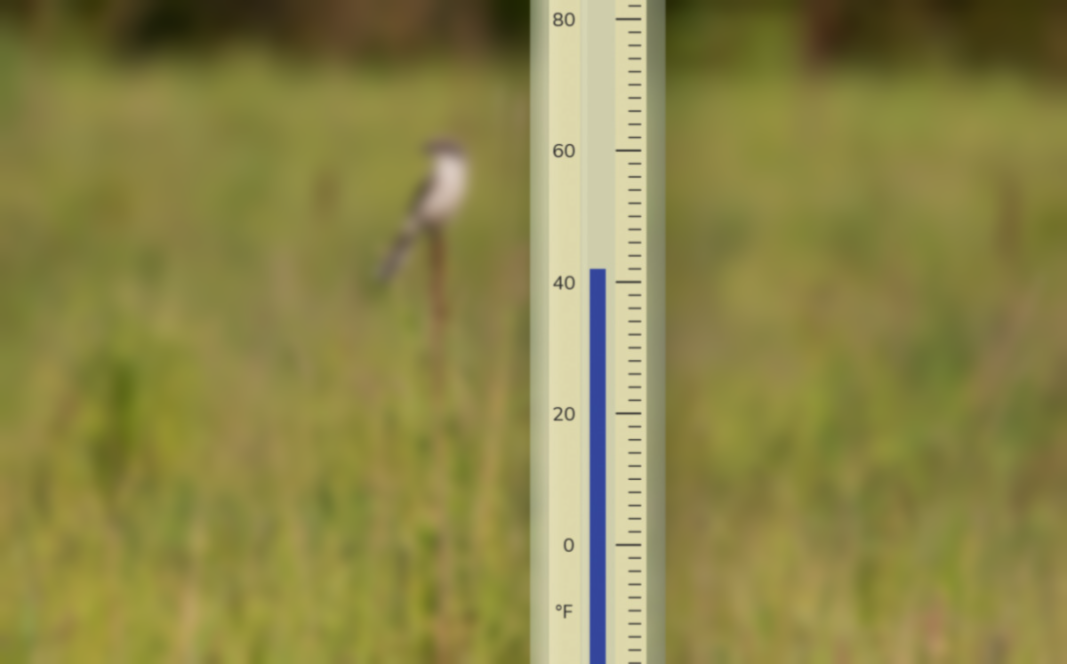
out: 42 °F
